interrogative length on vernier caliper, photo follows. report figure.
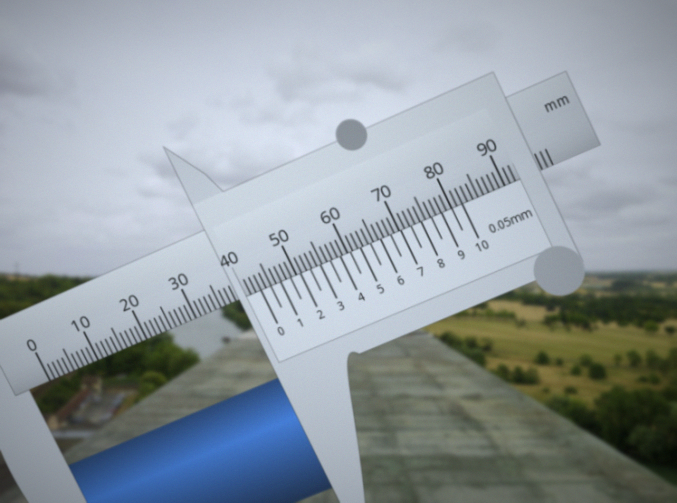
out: 43.0 mm
